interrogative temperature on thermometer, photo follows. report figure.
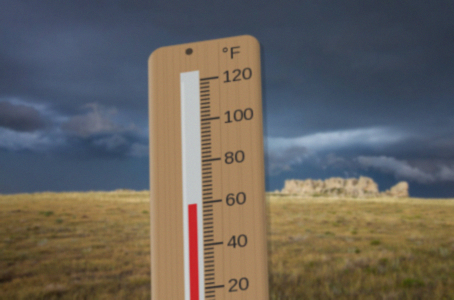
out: 60 °F
